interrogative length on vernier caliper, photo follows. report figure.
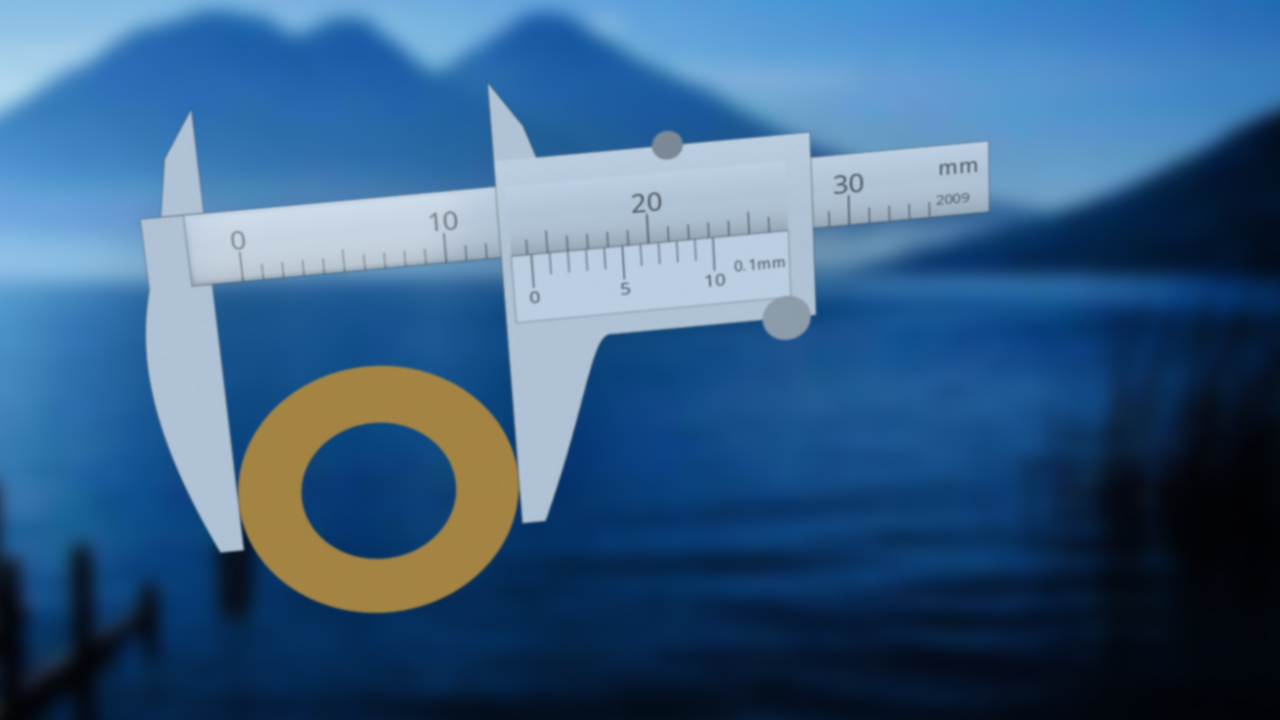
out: 14.2 mm
